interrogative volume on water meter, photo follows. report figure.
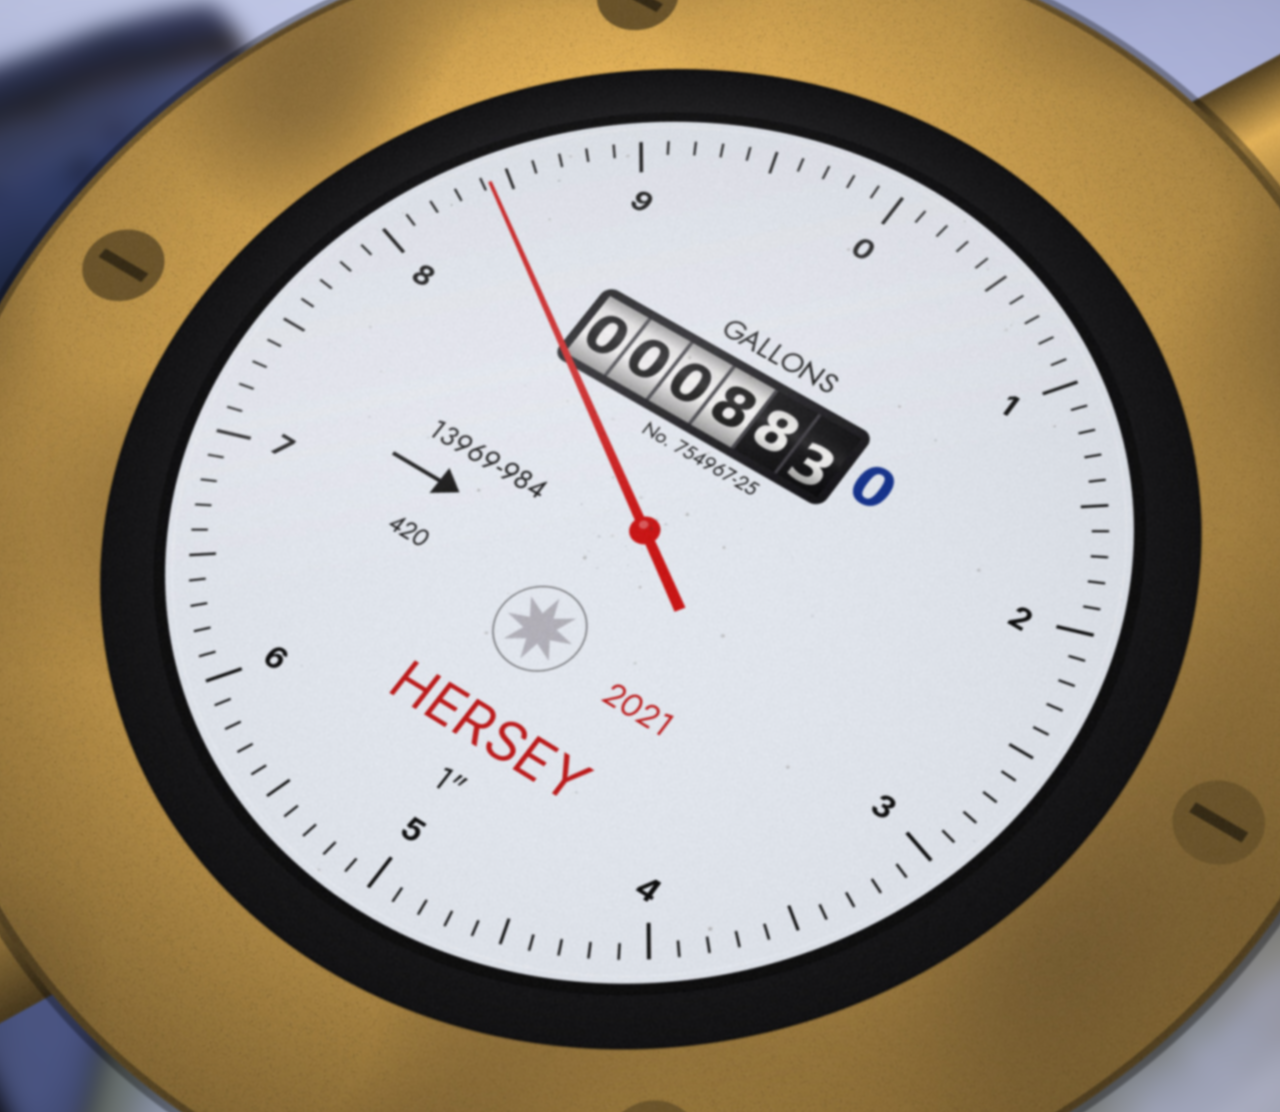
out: 8828.4 gal
